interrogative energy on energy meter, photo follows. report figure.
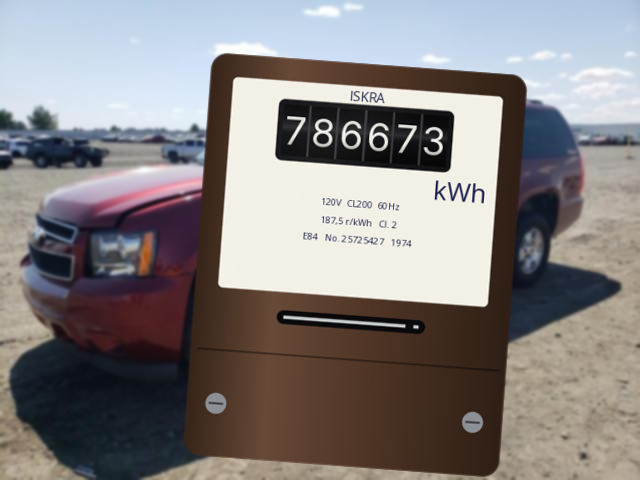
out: 786673 kWh
